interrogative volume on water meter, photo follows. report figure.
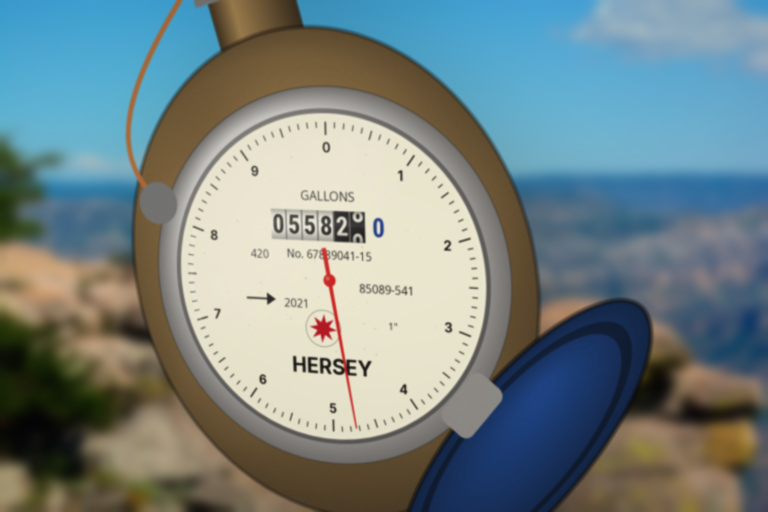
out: 558284.7 gal
